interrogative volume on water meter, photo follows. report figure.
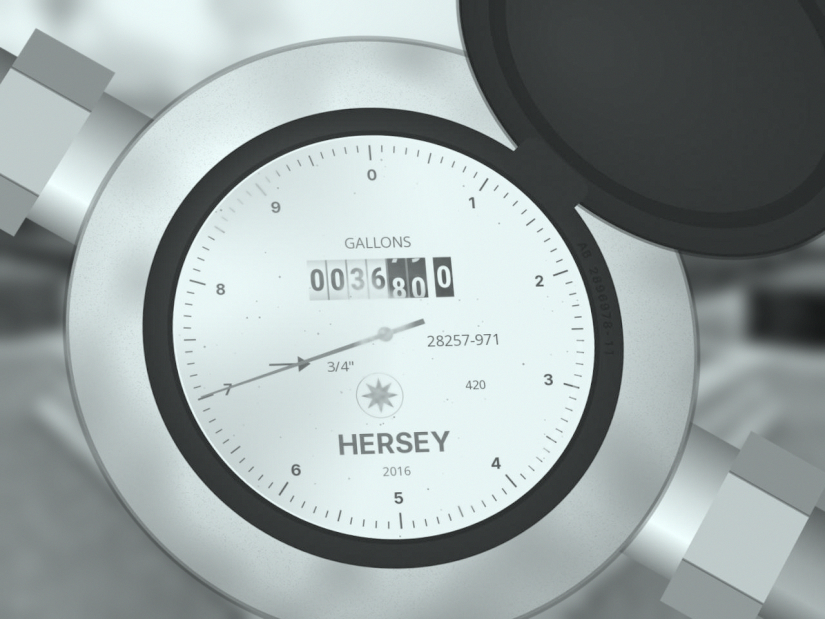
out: 36797.0 gal
